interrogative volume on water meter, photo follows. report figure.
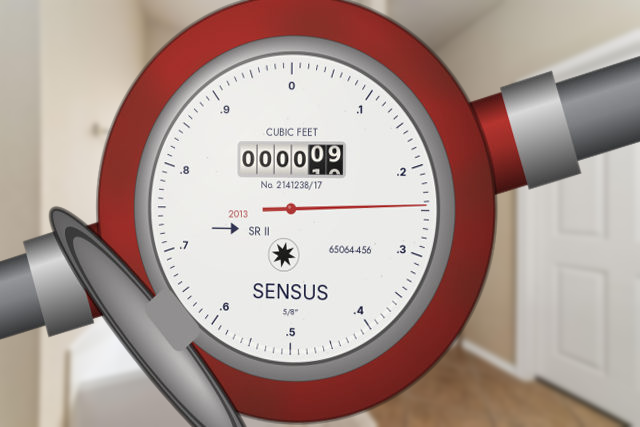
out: 9.24 ft³
